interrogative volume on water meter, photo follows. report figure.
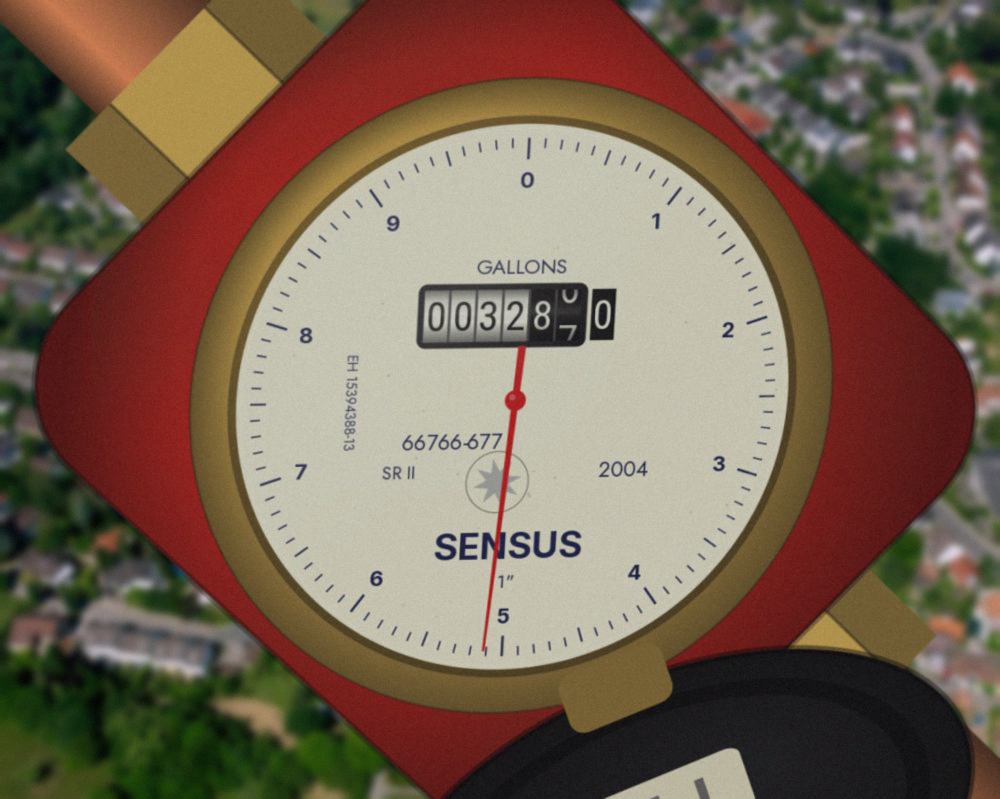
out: 32865.1 gal
